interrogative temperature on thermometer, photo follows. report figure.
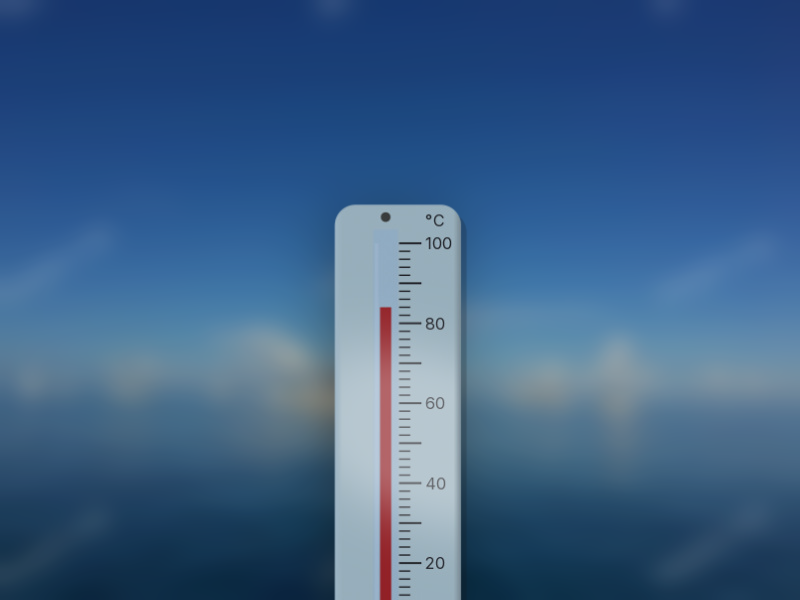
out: 84 °C
